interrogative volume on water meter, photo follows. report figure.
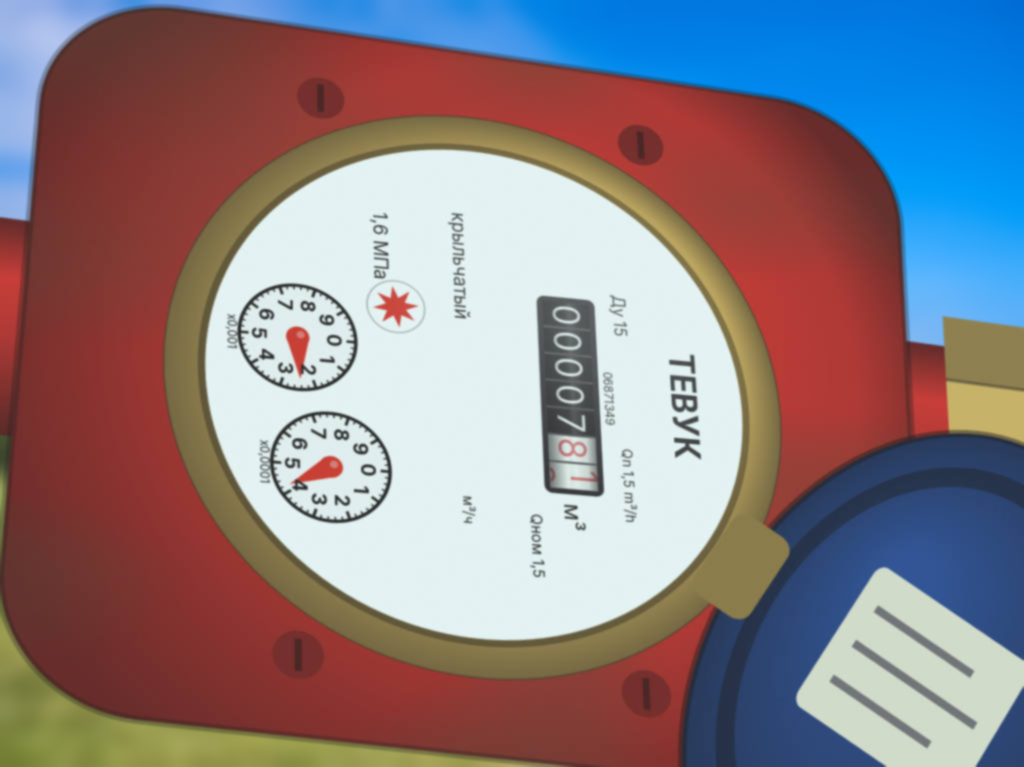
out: 7.8124 m³
